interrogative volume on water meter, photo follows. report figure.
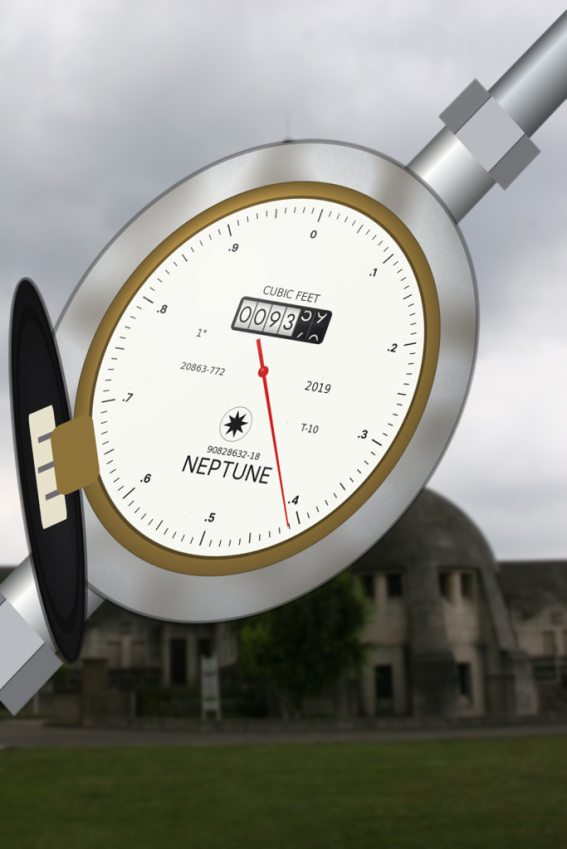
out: 9359.41 ft³
